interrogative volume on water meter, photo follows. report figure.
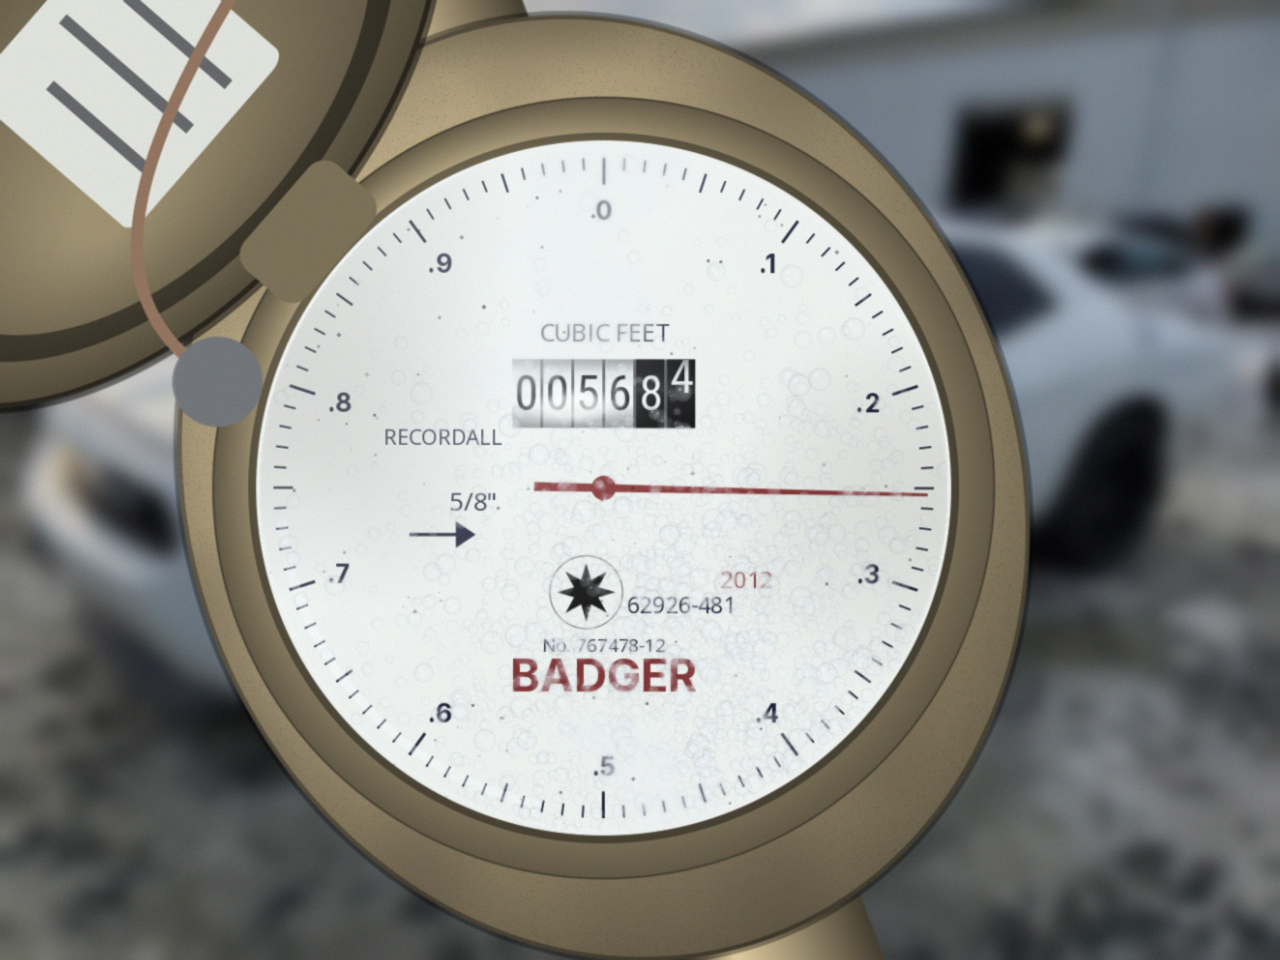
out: 5684.25 ft³
